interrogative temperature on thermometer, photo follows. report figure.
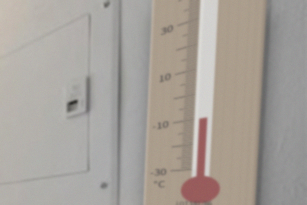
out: -10 °C
